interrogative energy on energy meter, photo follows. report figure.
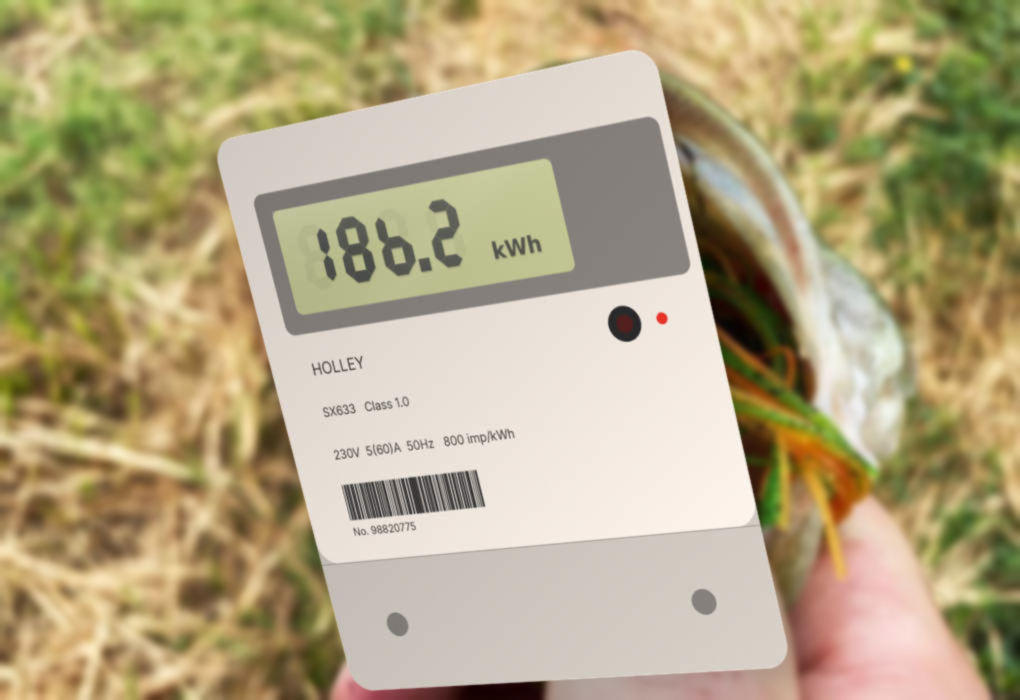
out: 186.2 kWh
